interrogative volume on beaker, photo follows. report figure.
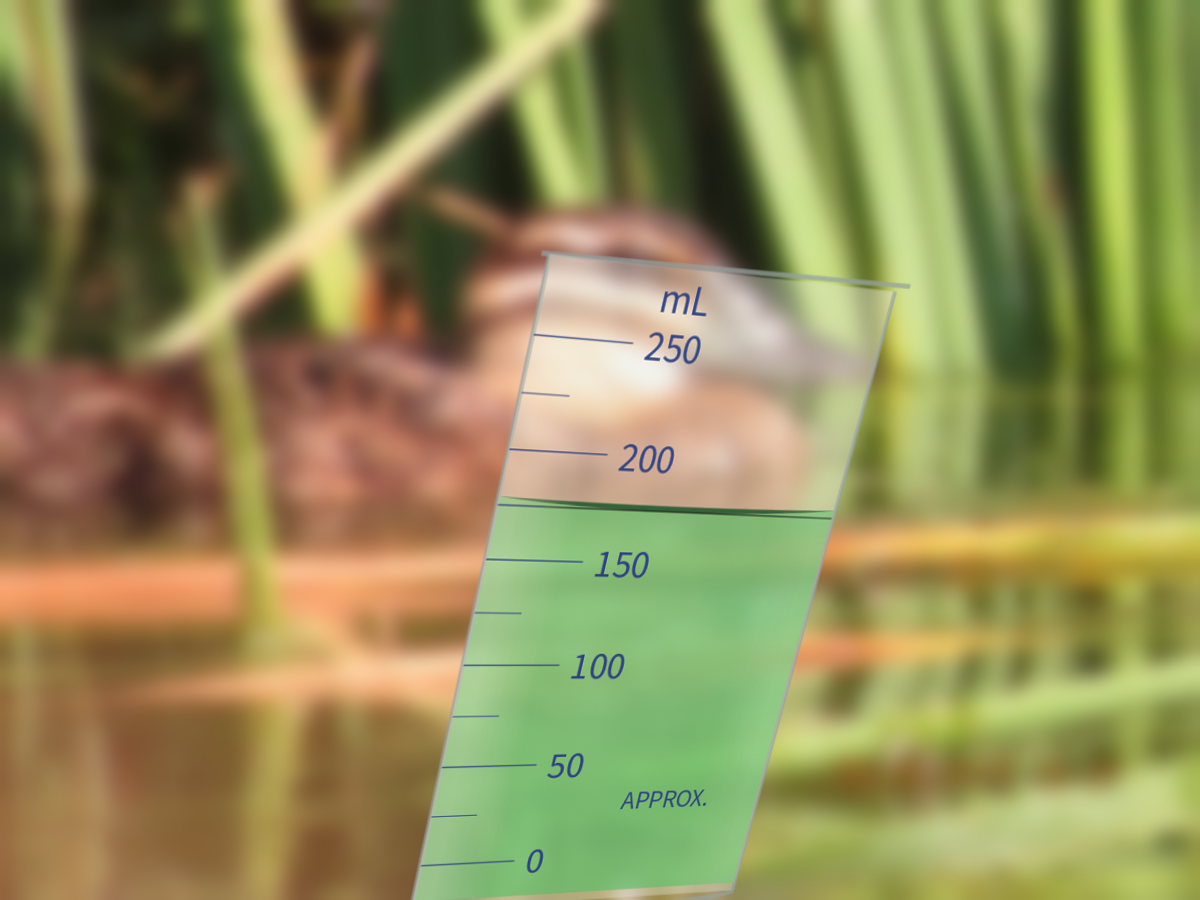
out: 175 mL
